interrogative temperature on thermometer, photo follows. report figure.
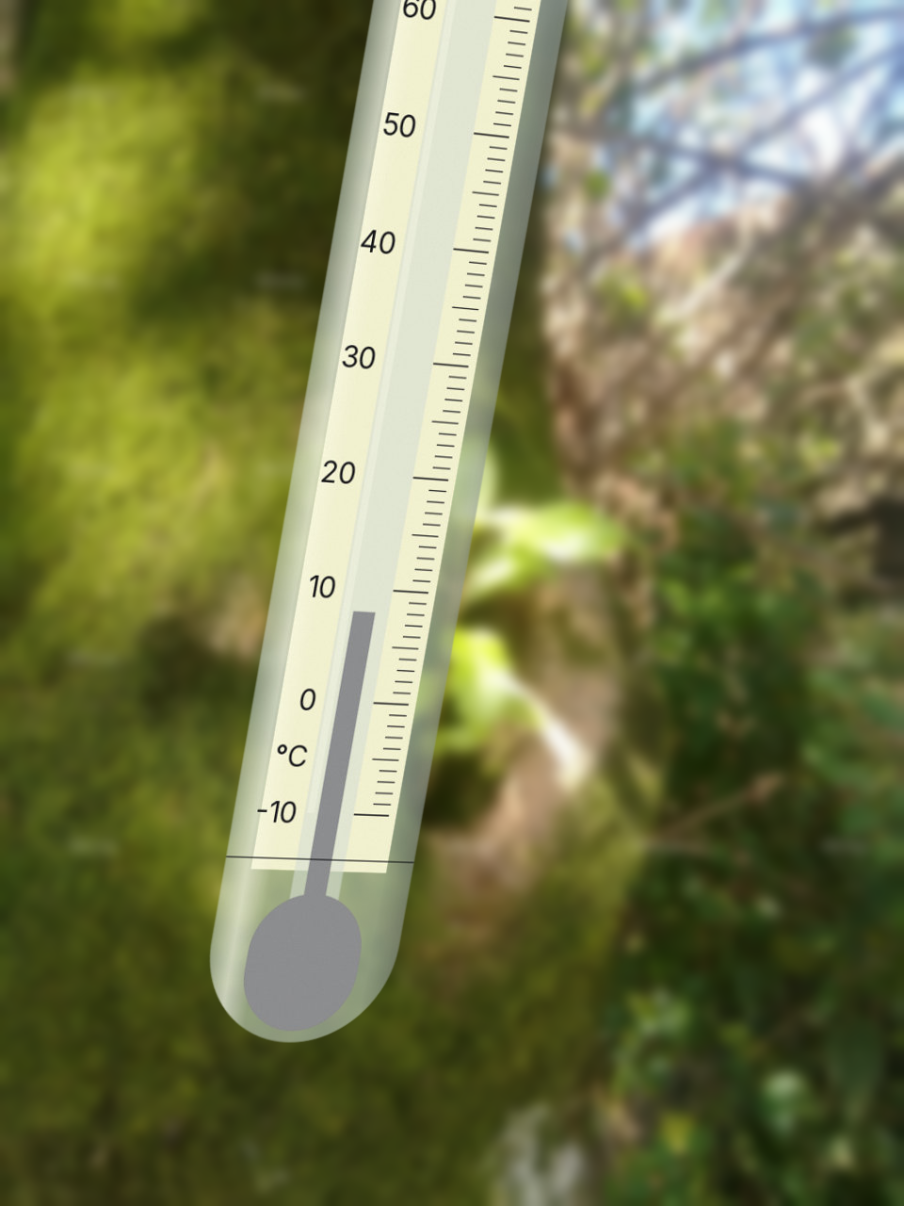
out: 8 °C
